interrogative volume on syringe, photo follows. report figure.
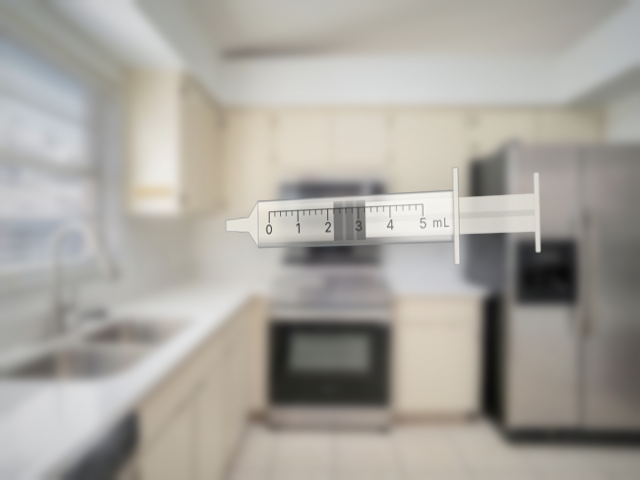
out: 2.2 mL
